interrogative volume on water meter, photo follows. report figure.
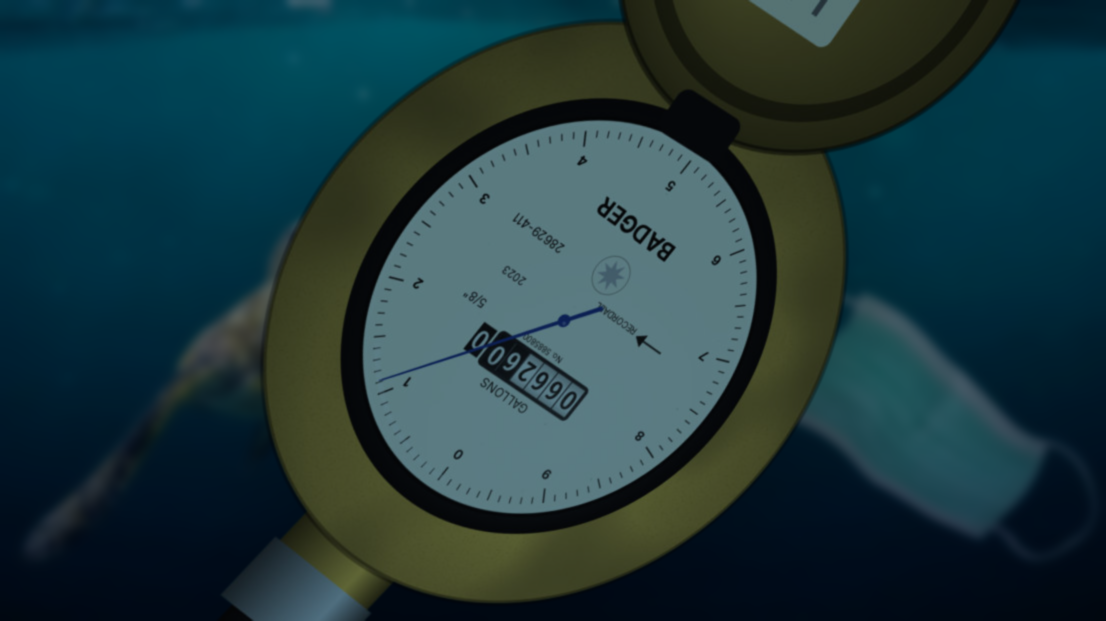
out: 662601.1 gal
